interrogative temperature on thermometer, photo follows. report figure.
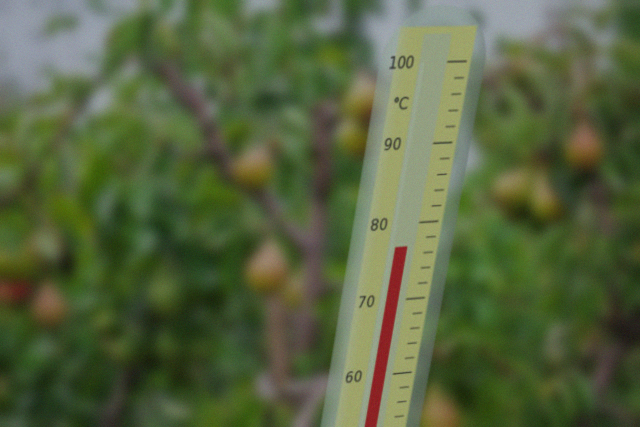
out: 77 °C
